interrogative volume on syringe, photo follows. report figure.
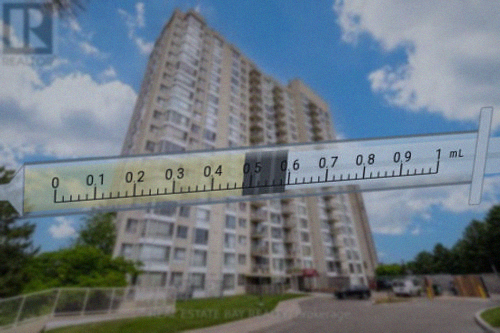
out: 0.48 mL
